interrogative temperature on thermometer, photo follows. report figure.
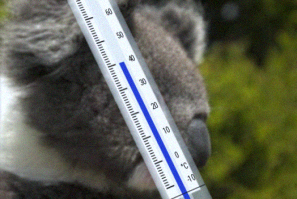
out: 40 °C
